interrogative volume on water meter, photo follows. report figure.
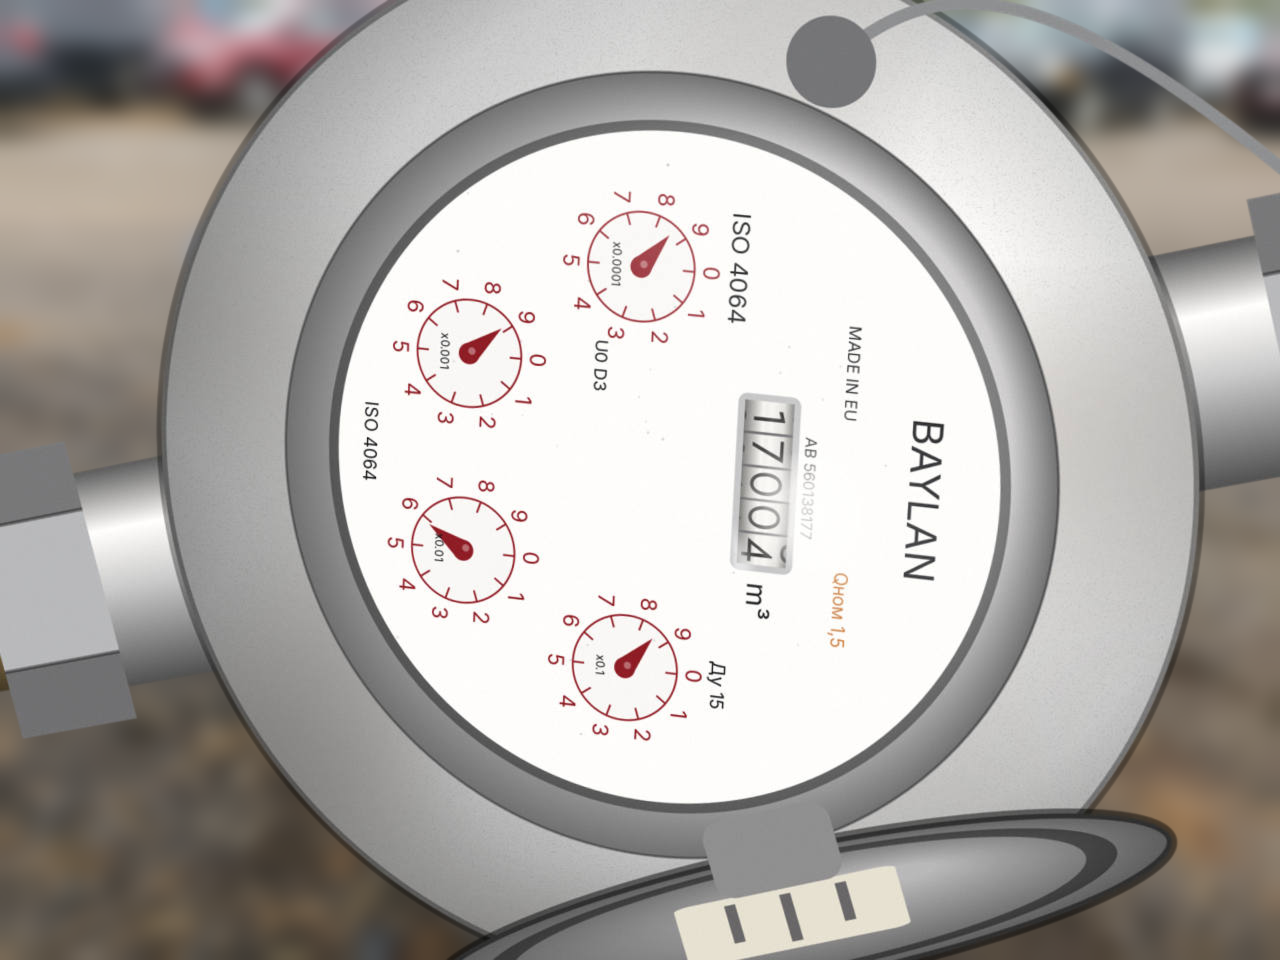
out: 17003.8588 m³
